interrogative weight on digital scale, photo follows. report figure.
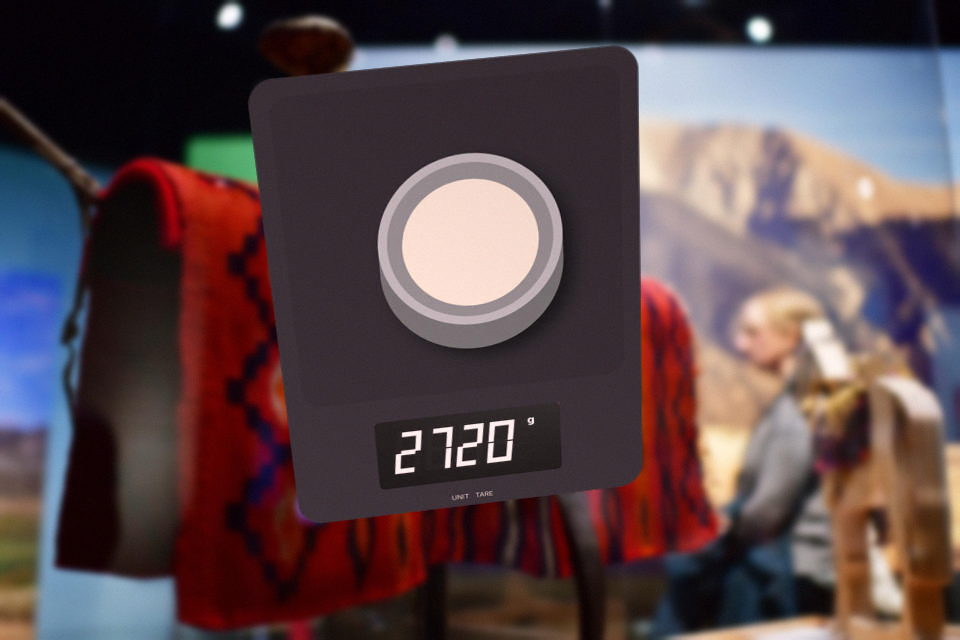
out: 2720 g
